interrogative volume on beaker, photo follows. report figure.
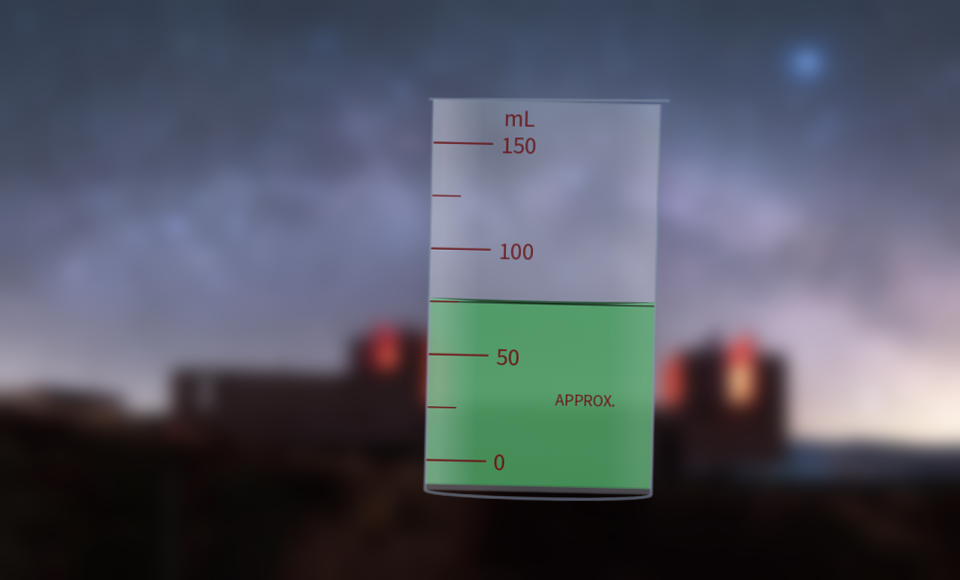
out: 75 mL
